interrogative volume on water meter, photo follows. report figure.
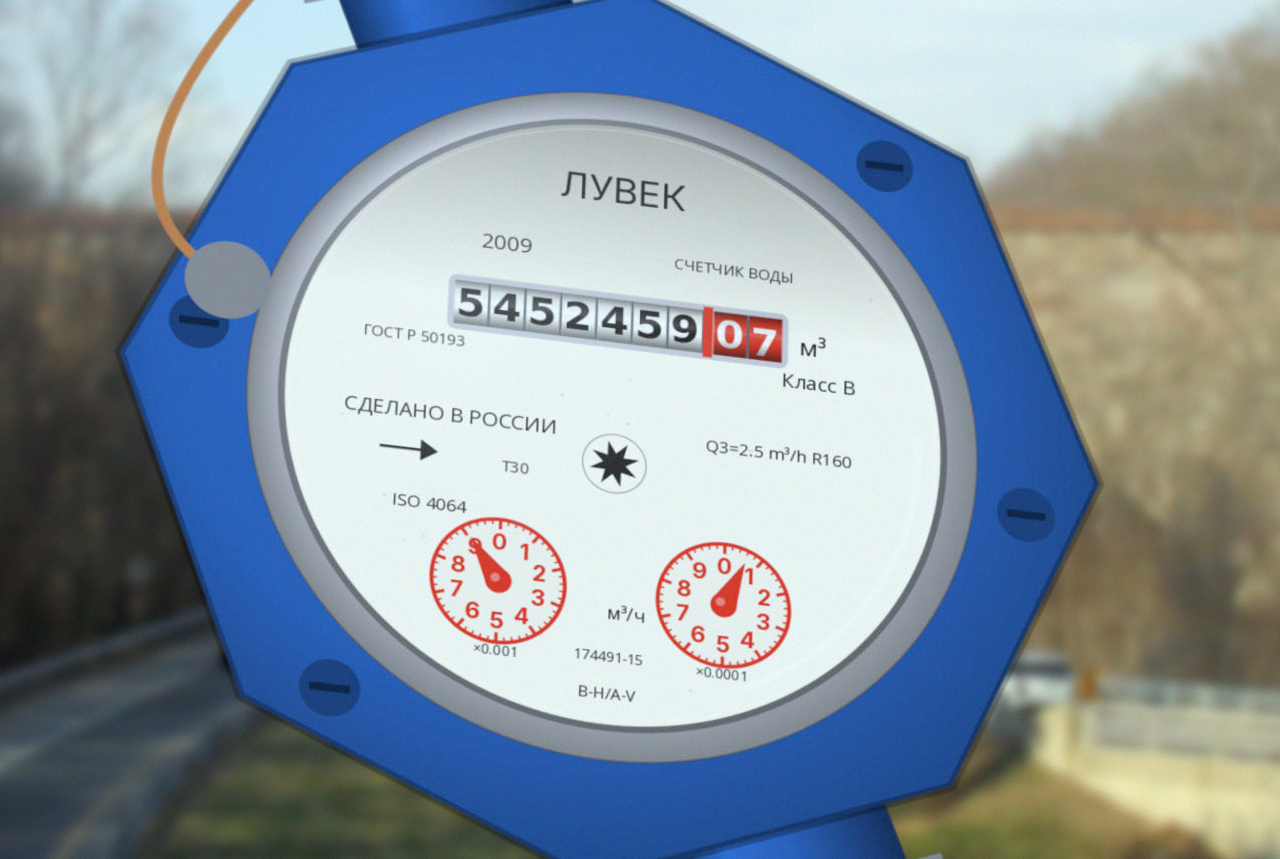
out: 5452459.0690 m³
